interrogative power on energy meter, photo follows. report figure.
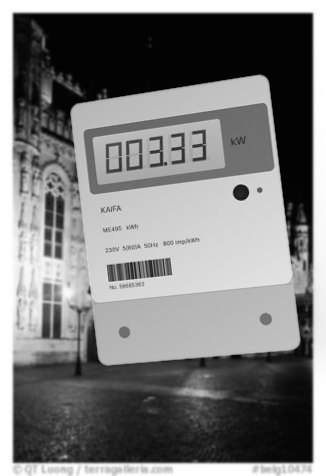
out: 3.33 kW
